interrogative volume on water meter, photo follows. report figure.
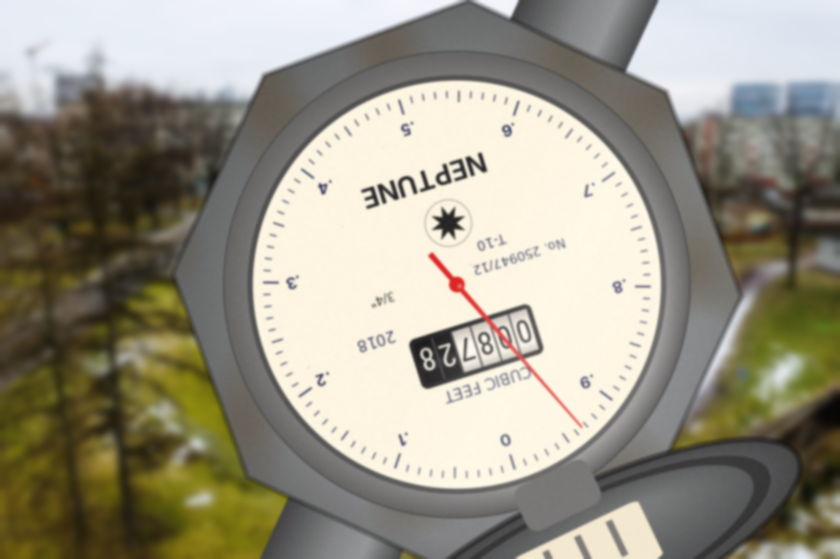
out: 8727.93 ft³
